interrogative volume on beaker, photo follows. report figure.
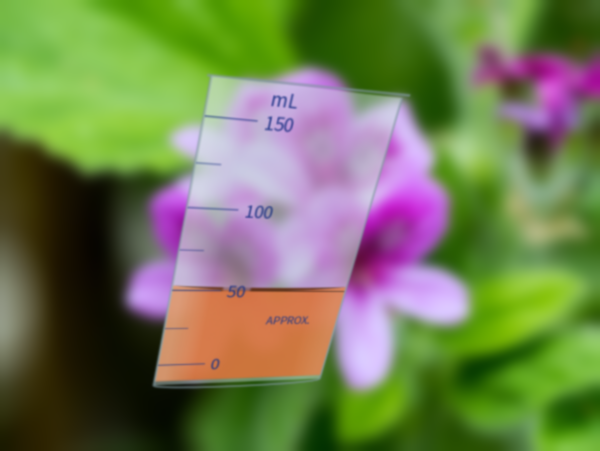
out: 50 mL
